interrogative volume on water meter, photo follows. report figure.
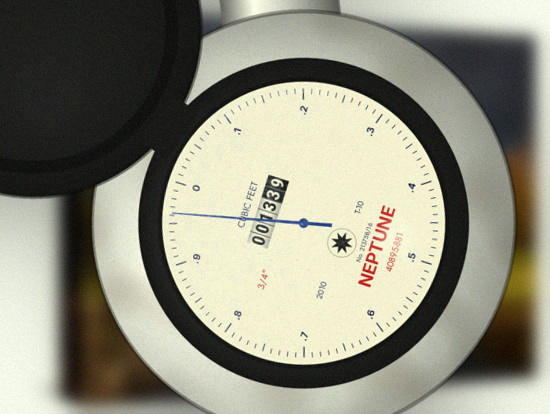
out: 1338.96 ft³
